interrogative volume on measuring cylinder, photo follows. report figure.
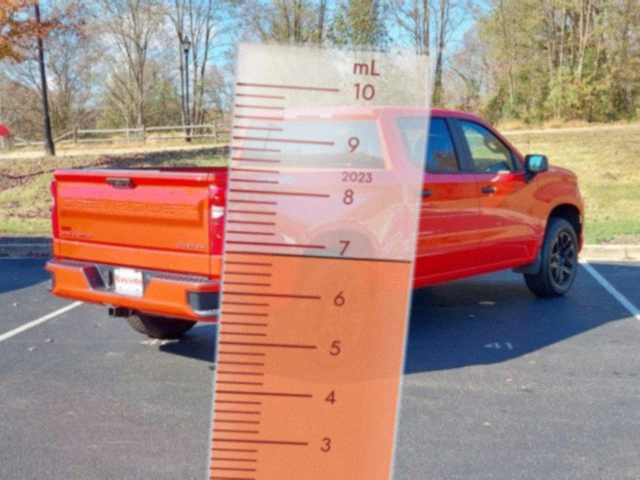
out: 6.8 mL
